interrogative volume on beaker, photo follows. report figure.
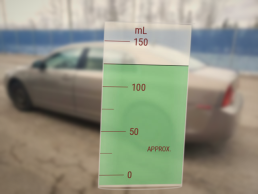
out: 125 mL
